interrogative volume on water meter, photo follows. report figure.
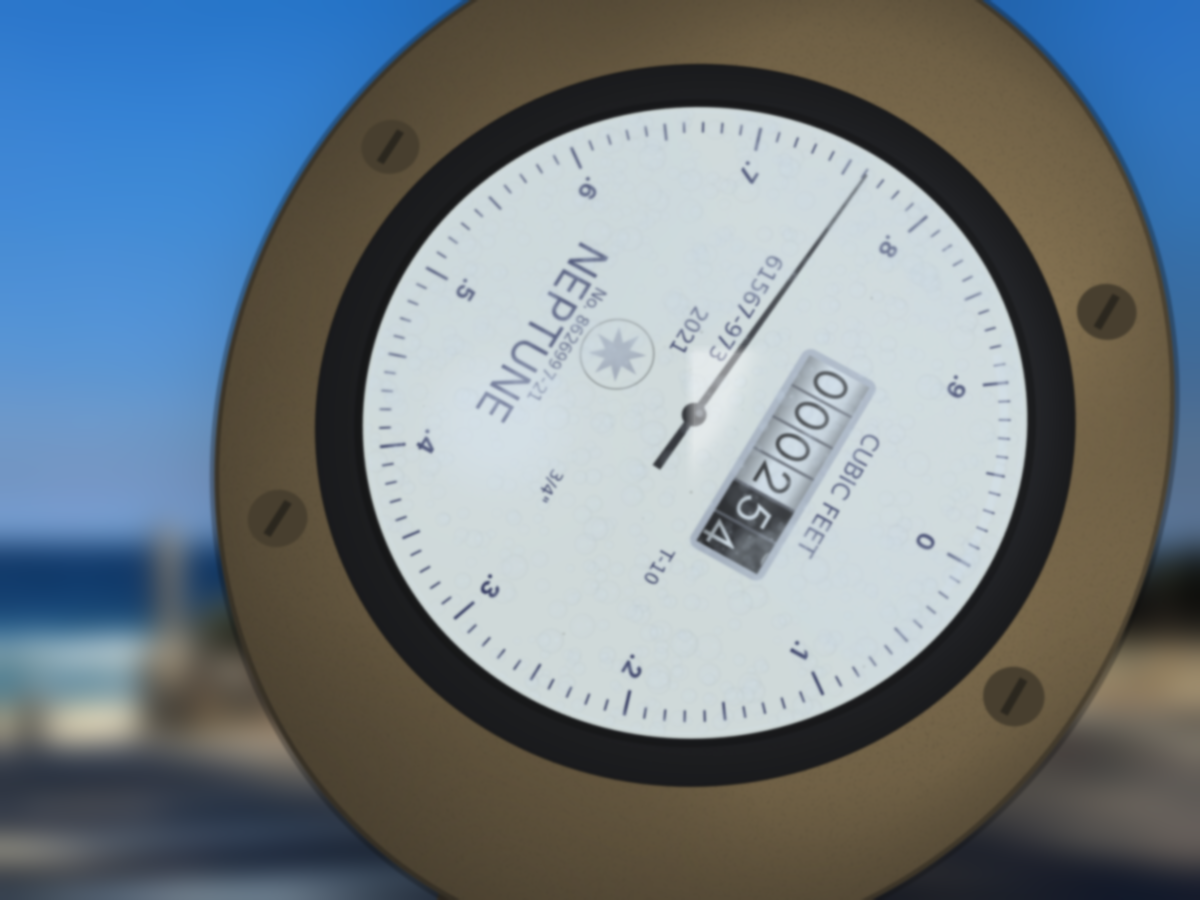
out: 253.76 ft³
